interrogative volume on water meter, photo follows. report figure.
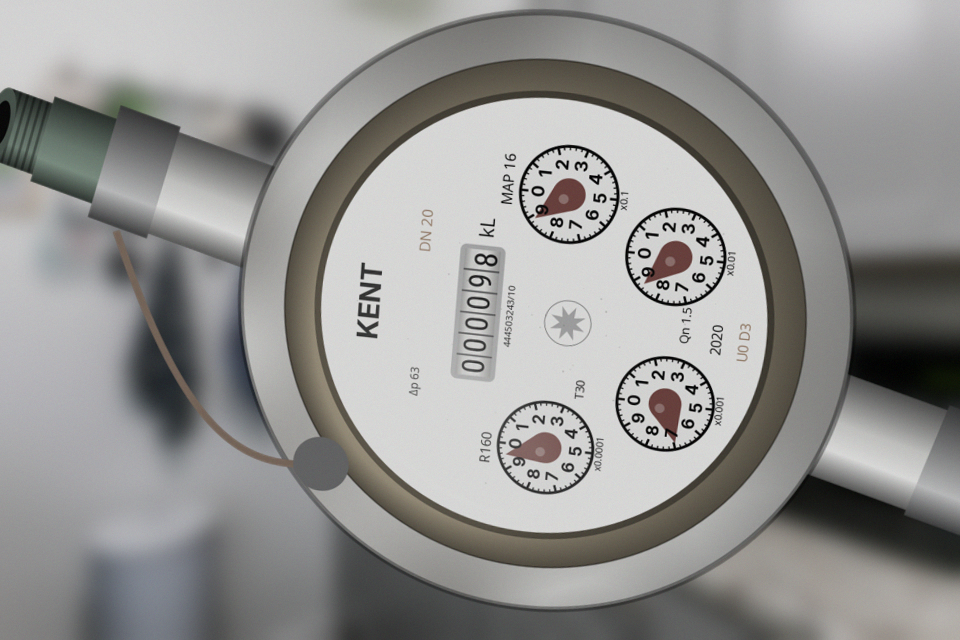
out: 97.8869 kL
